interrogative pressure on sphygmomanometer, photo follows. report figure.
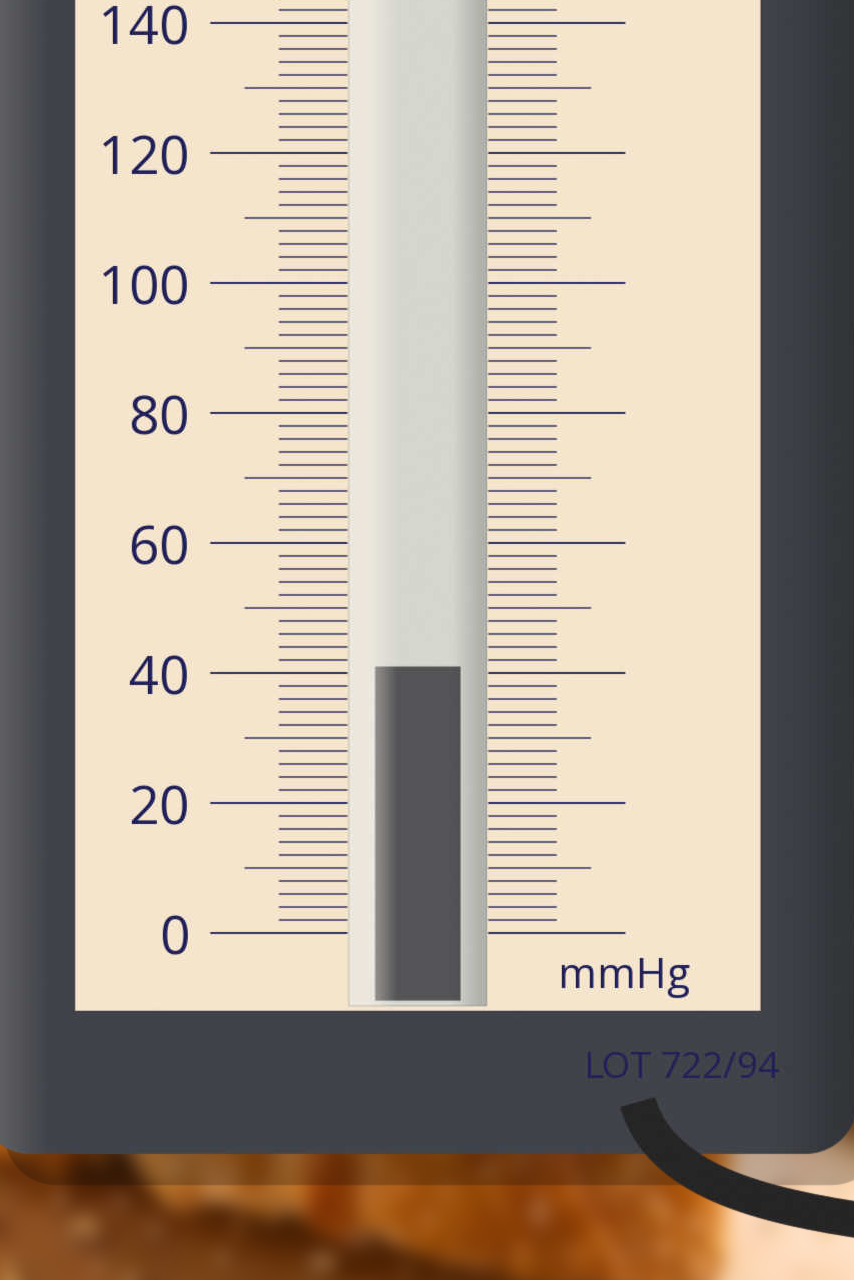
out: 41 mmHg
